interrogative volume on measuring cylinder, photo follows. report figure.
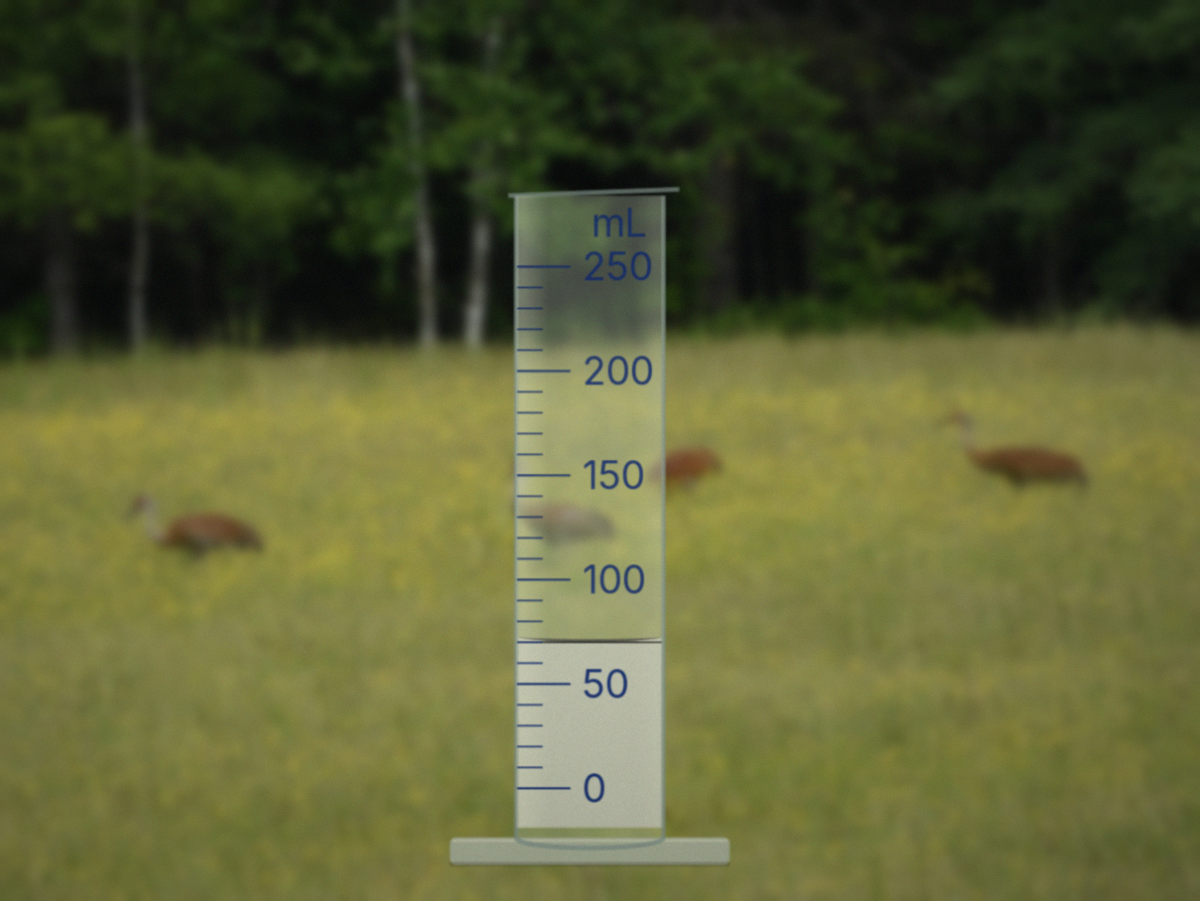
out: 70 mL
